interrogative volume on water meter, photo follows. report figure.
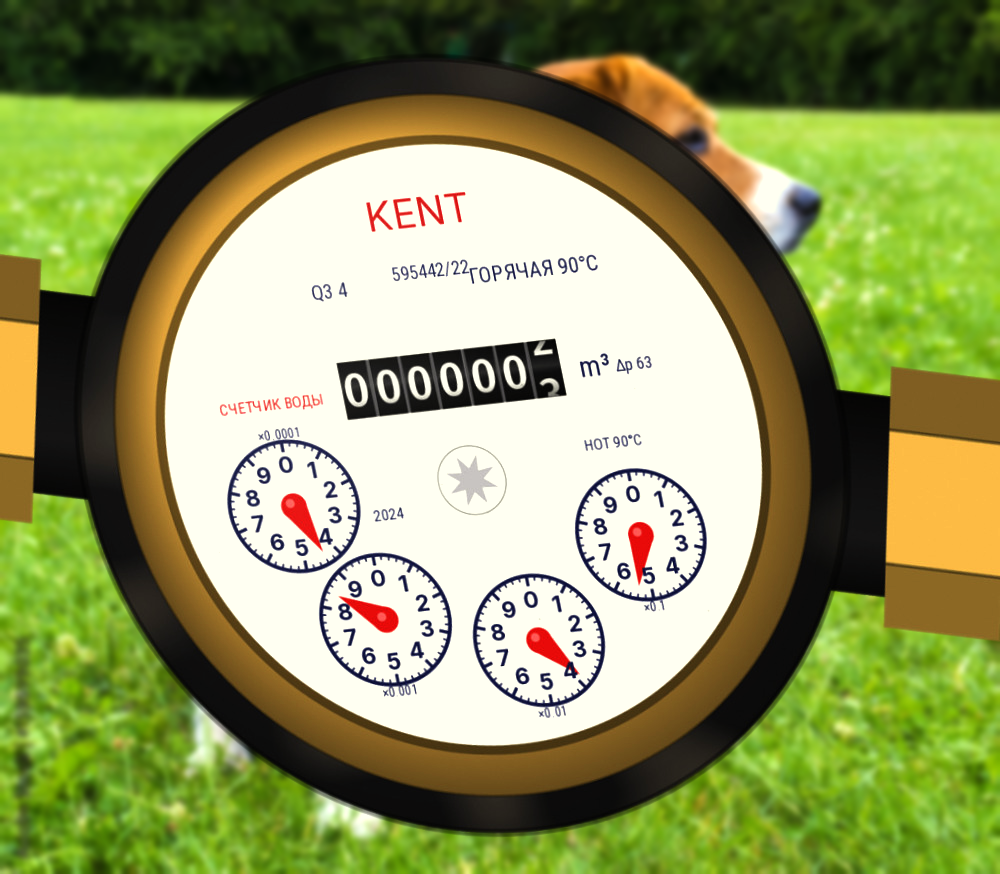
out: 2.5384 m³
